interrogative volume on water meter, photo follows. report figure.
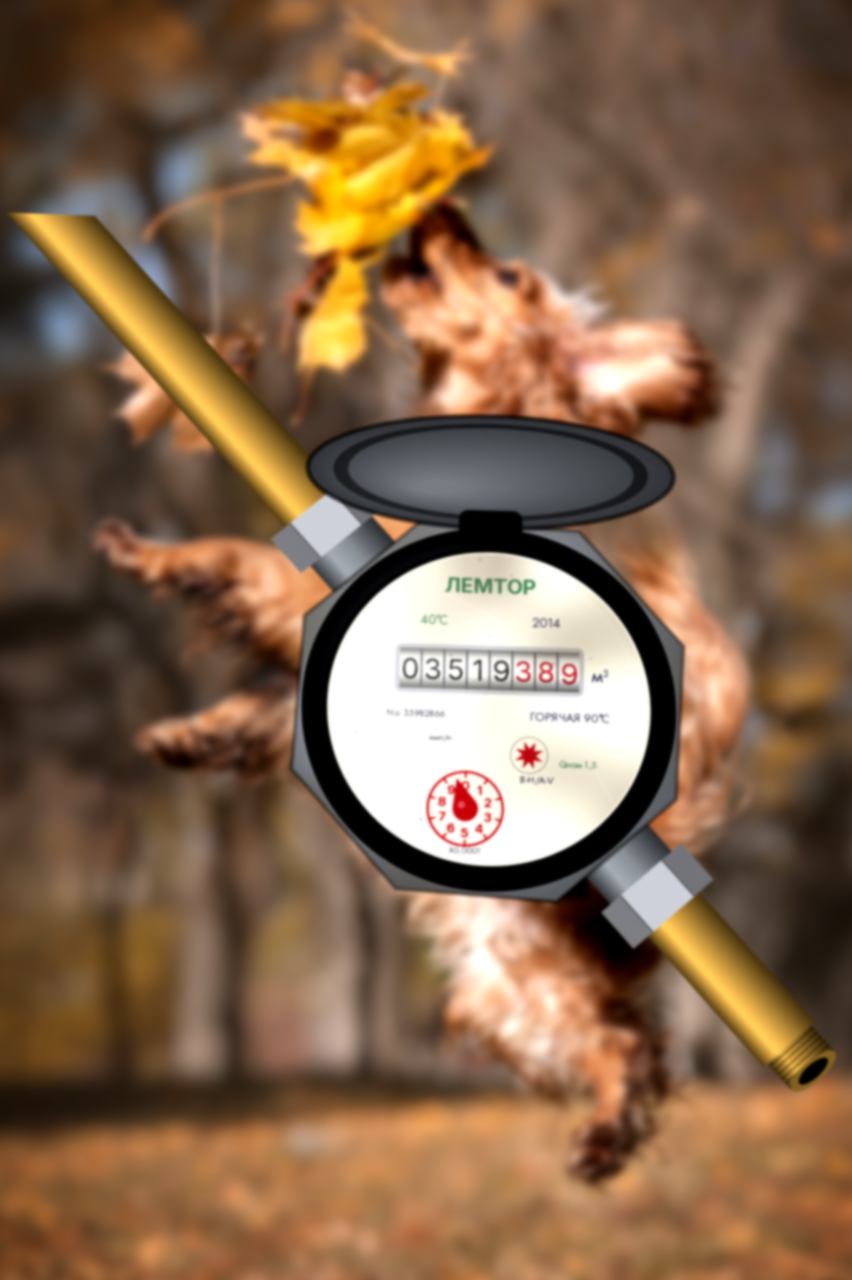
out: 3519.3889 m³
